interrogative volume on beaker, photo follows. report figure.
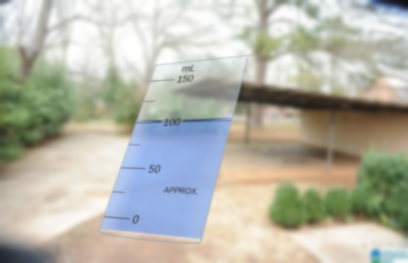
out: 100 mL
